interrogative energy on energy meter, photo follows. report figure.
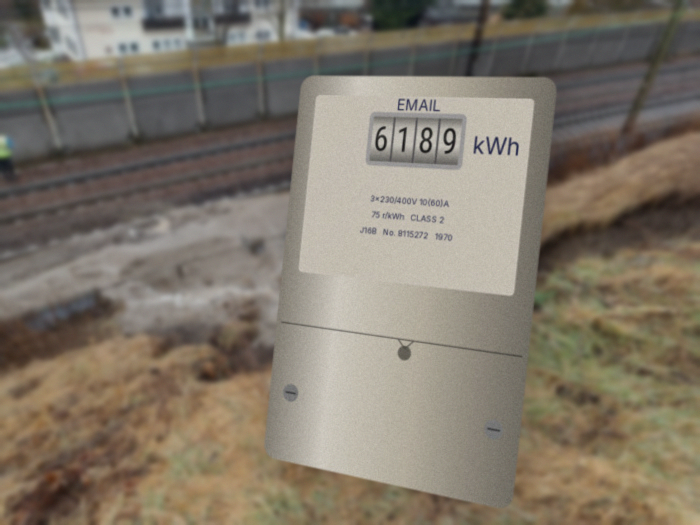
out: 6189 kWh
